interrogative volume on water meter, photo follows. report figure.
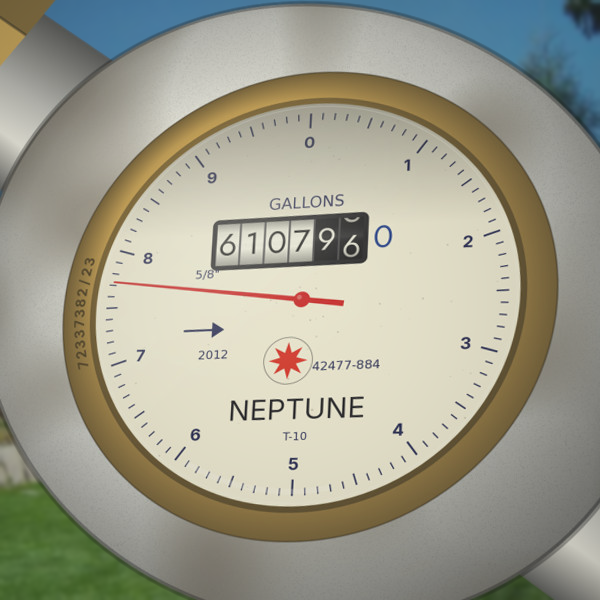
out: 6107957.7 gal
